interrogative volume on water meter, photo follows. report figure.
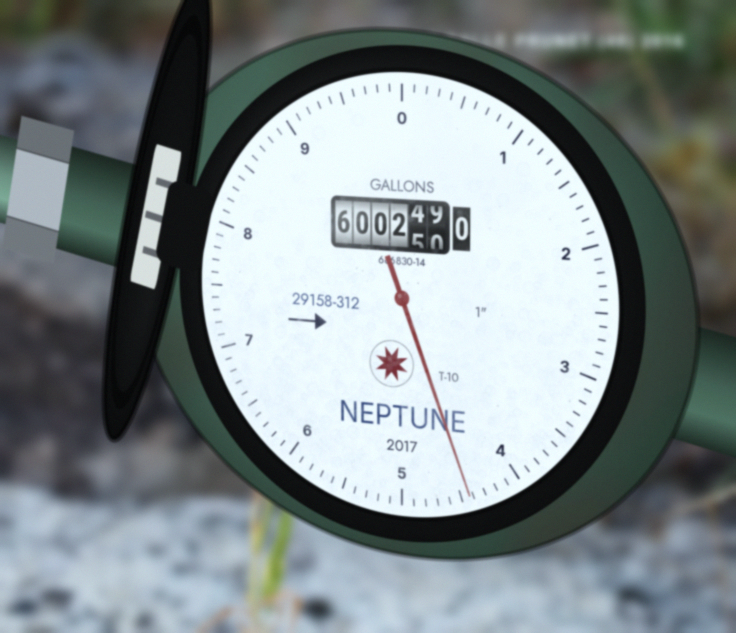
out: 6002494.4 gal
